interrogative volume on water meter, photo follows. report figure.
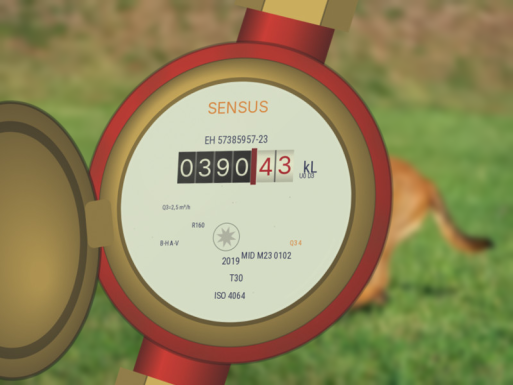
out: 390.43 kL
